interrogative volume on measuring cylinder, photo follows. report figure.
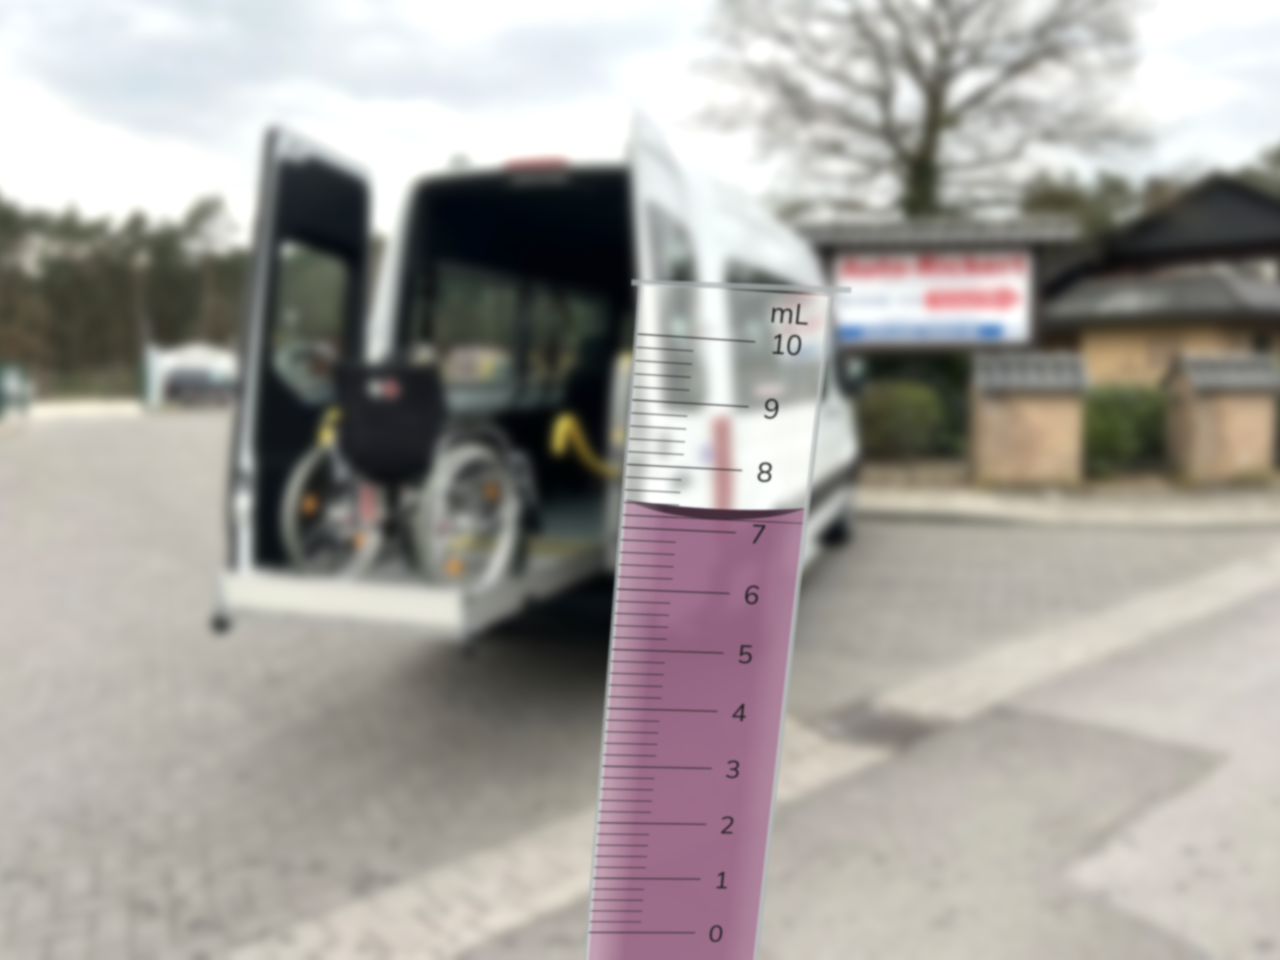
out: 7.2 mL
